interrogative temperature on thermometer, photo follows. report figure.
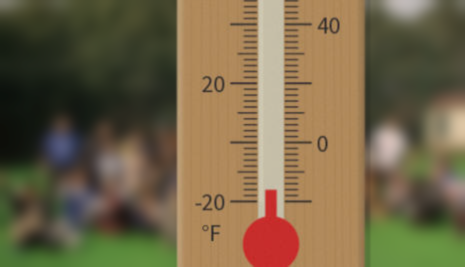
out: -16 °F
